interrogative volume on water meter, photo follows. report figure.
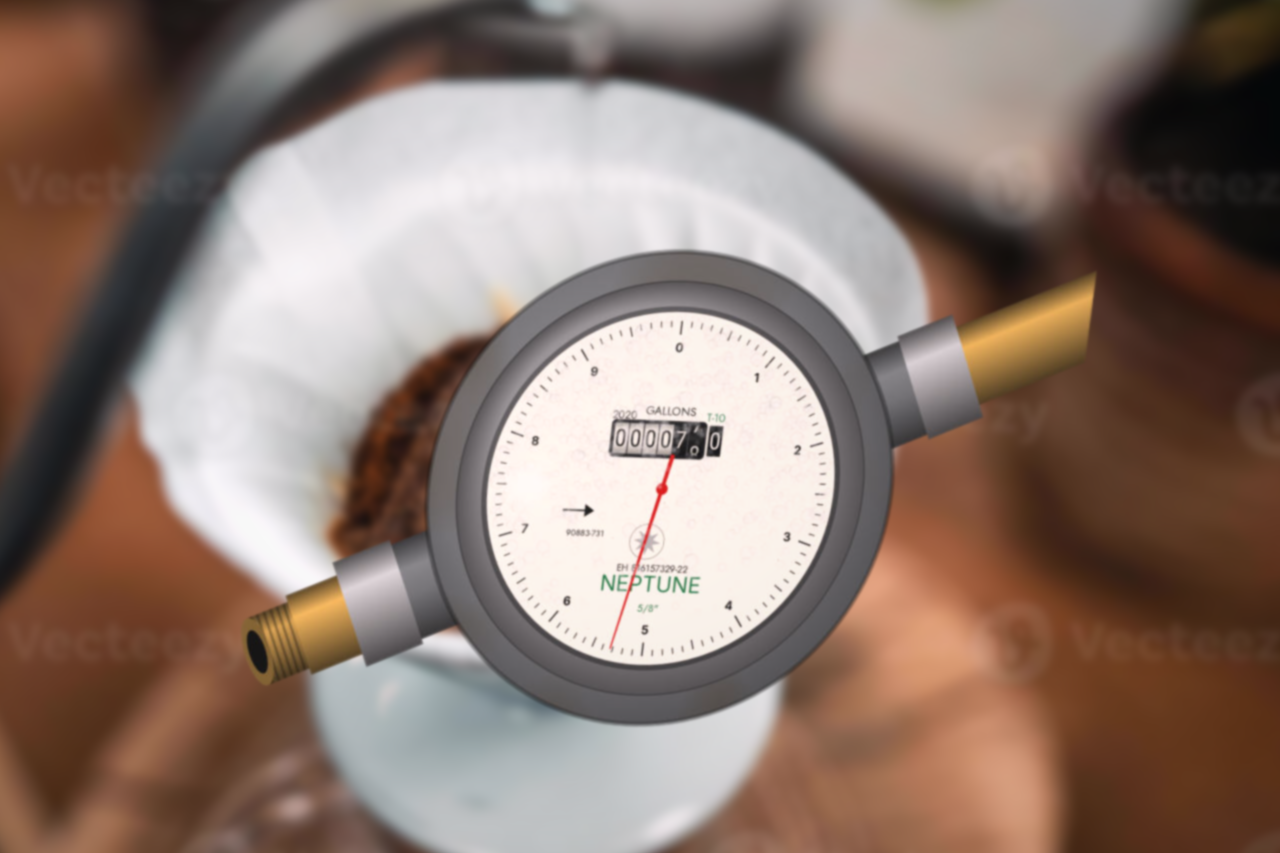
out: 775.3 gal
